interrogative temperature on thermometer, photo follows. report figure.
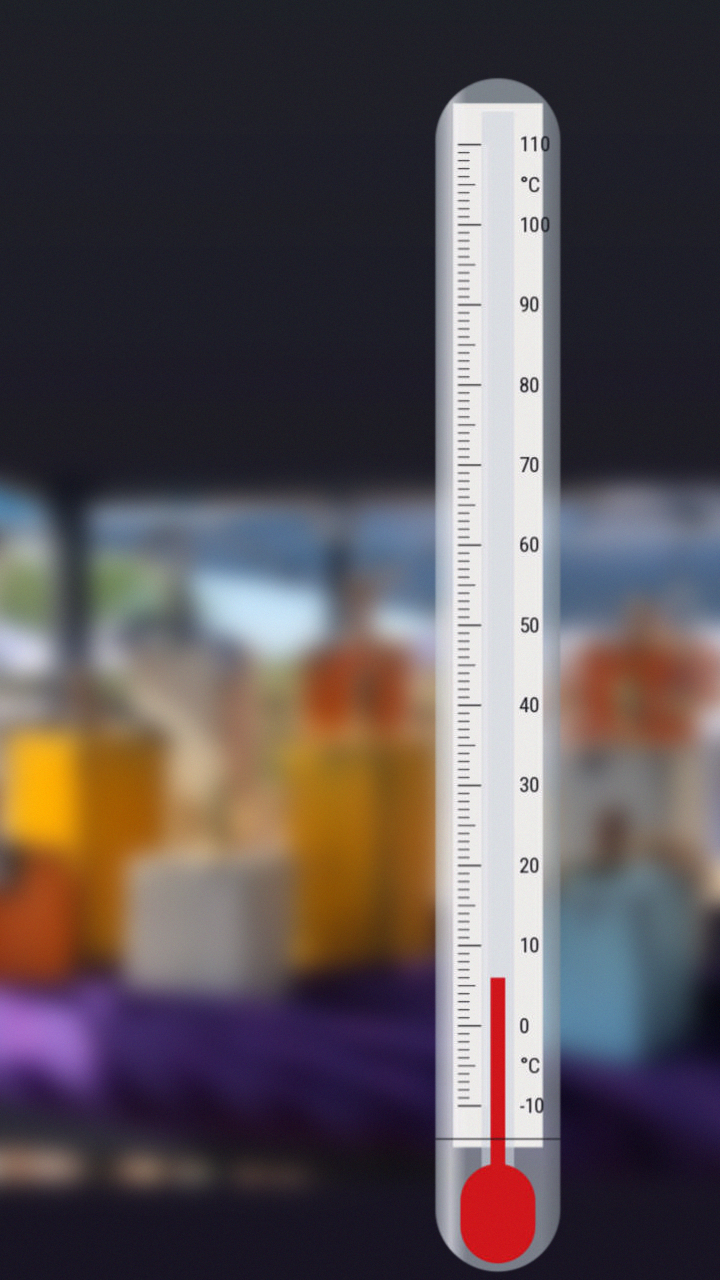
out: 6 °C
